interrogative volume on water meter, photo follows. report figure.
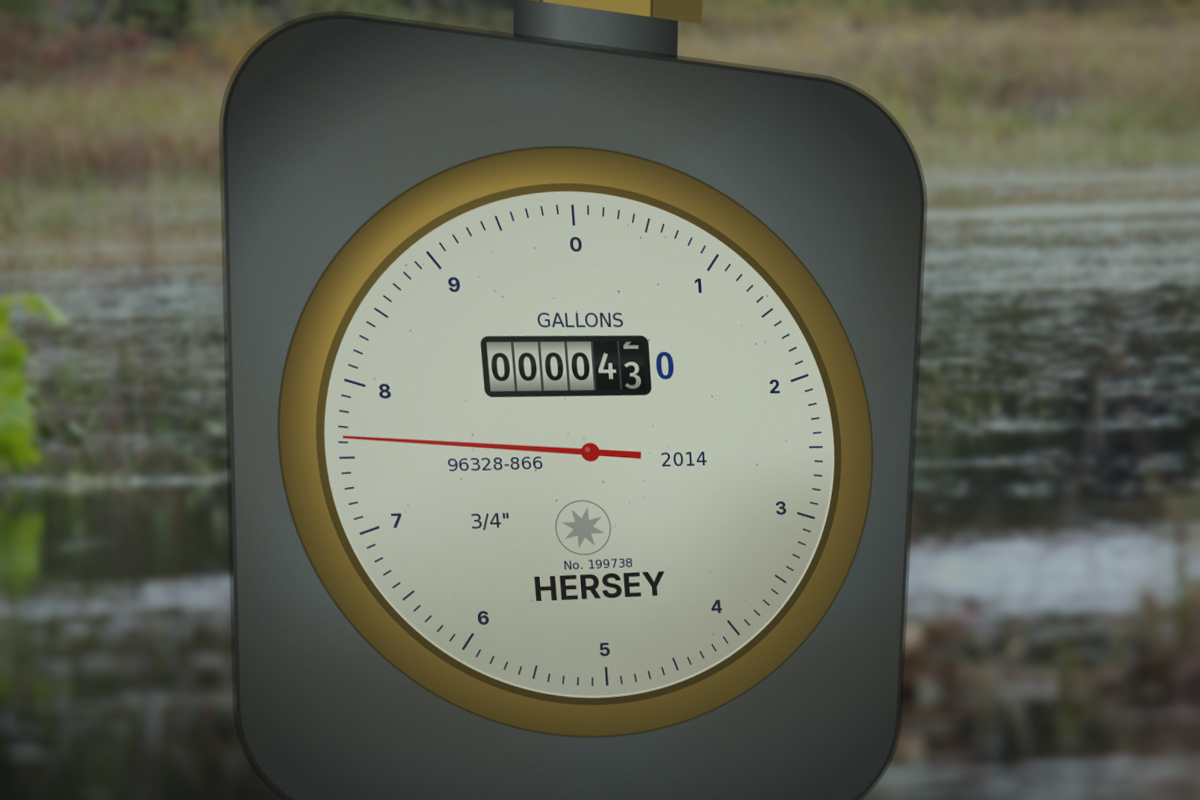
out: 427.6 gal
